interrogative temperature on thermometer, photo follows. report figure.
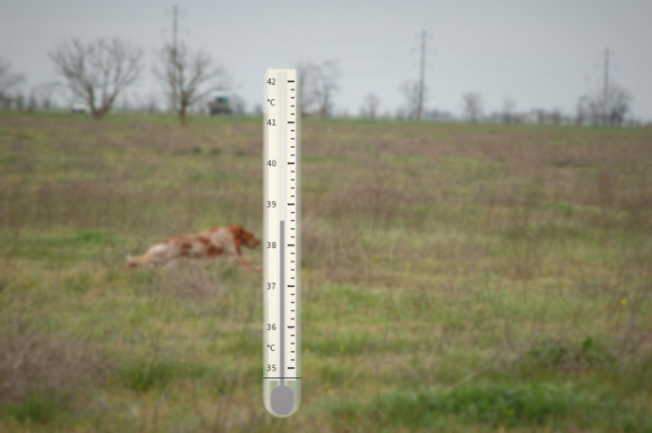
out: 38.6 °C
